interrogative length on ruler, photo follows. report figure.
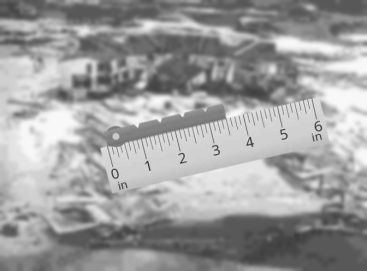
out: 3.5 in
